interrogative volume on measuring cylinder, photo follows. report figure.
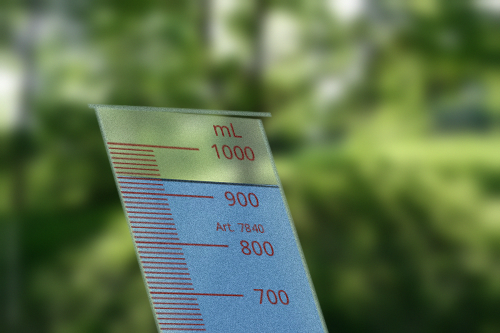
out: 930 mL
